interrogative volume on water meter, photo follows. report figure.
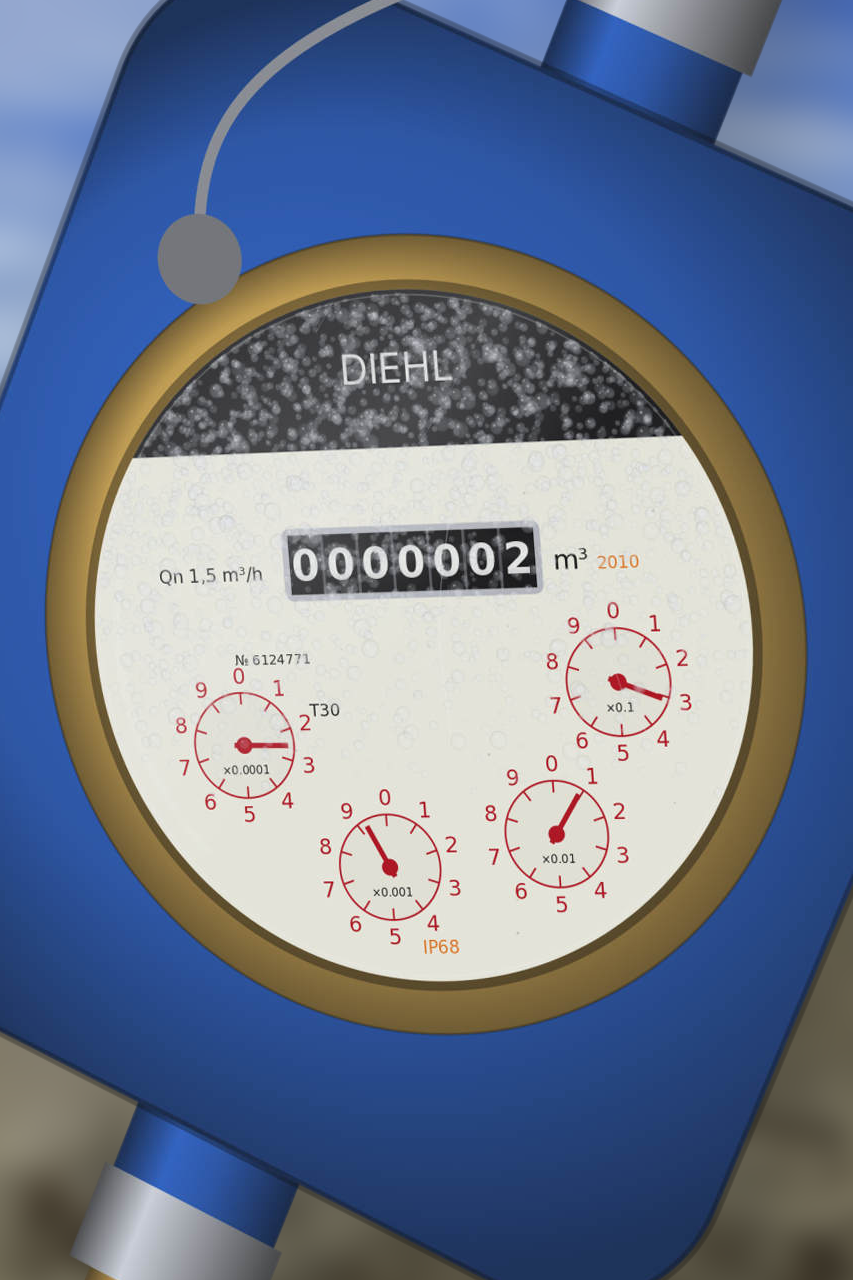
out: 2.3092 m³
